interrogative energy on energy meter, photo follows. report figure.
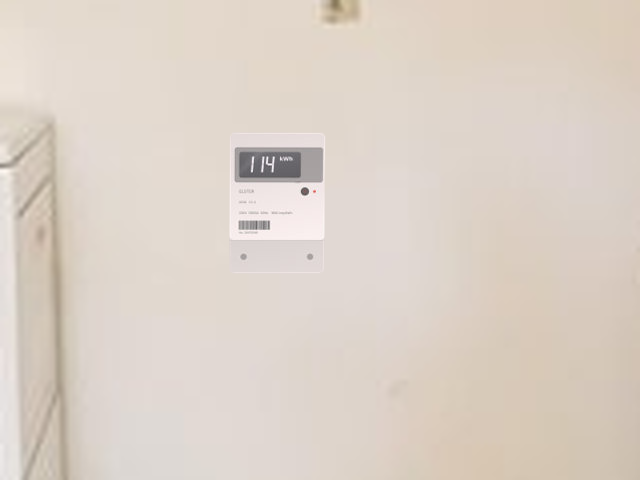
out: 114 kWh
